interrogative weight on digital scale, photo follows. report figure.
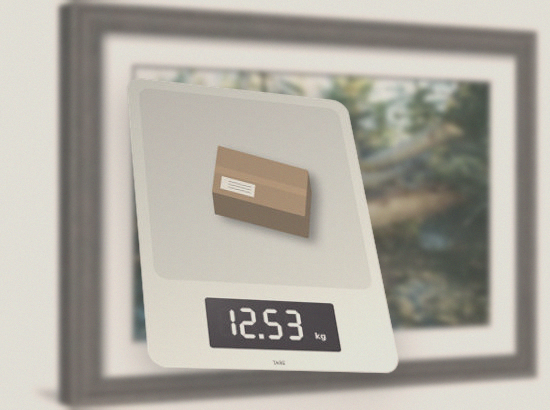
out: 12.53 kg
